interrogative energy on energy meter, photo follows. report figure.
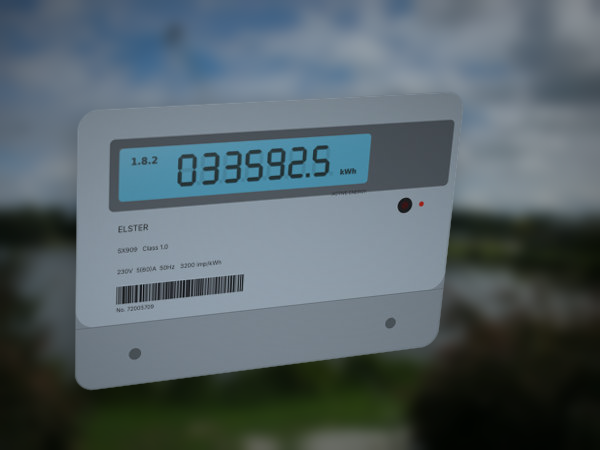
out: 33592.5 kWh
